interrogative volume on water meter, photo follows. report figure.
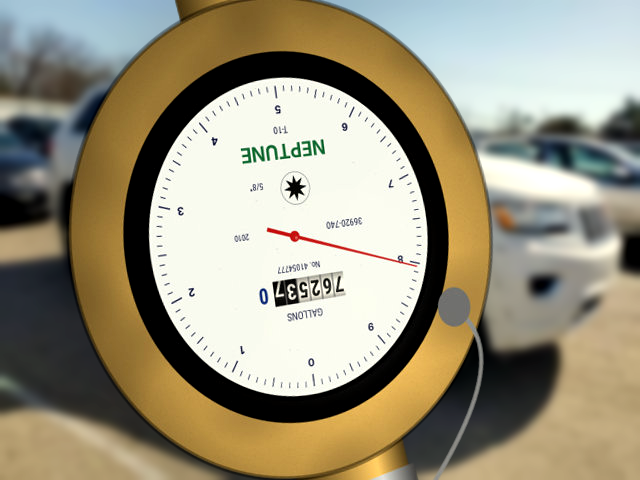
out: 7625368.0 gal
